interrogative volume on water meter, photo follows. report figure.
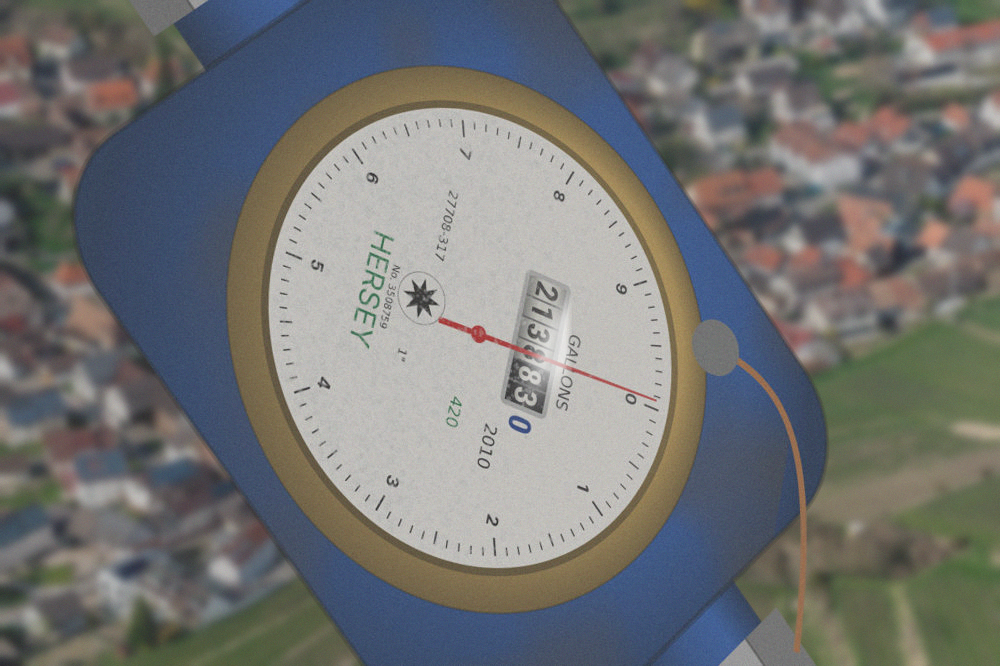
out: 2138829.9 gal
